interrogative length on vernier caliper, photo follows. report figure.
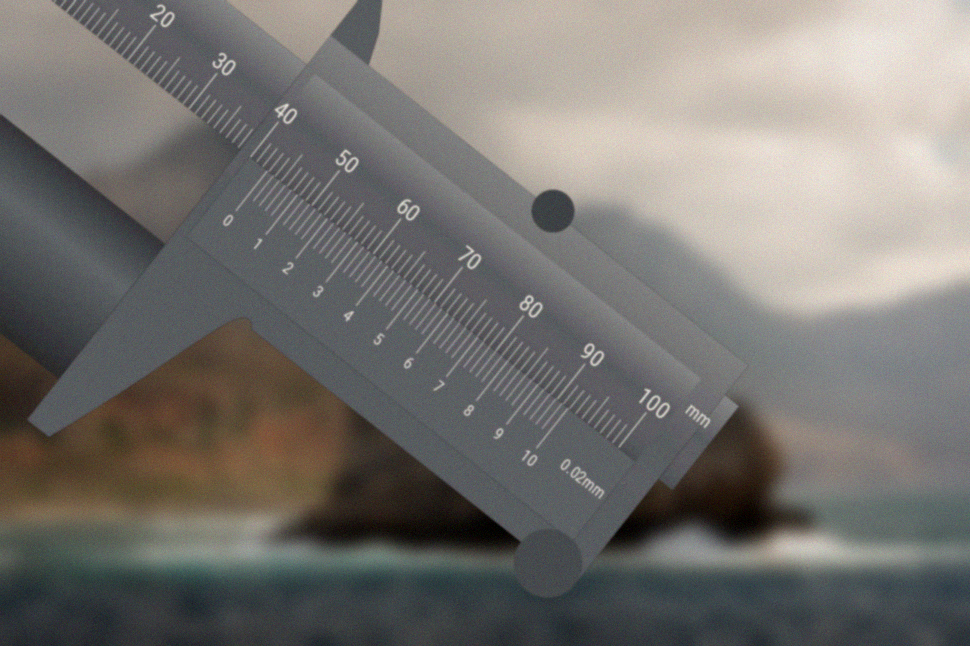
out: 42.8 mm
